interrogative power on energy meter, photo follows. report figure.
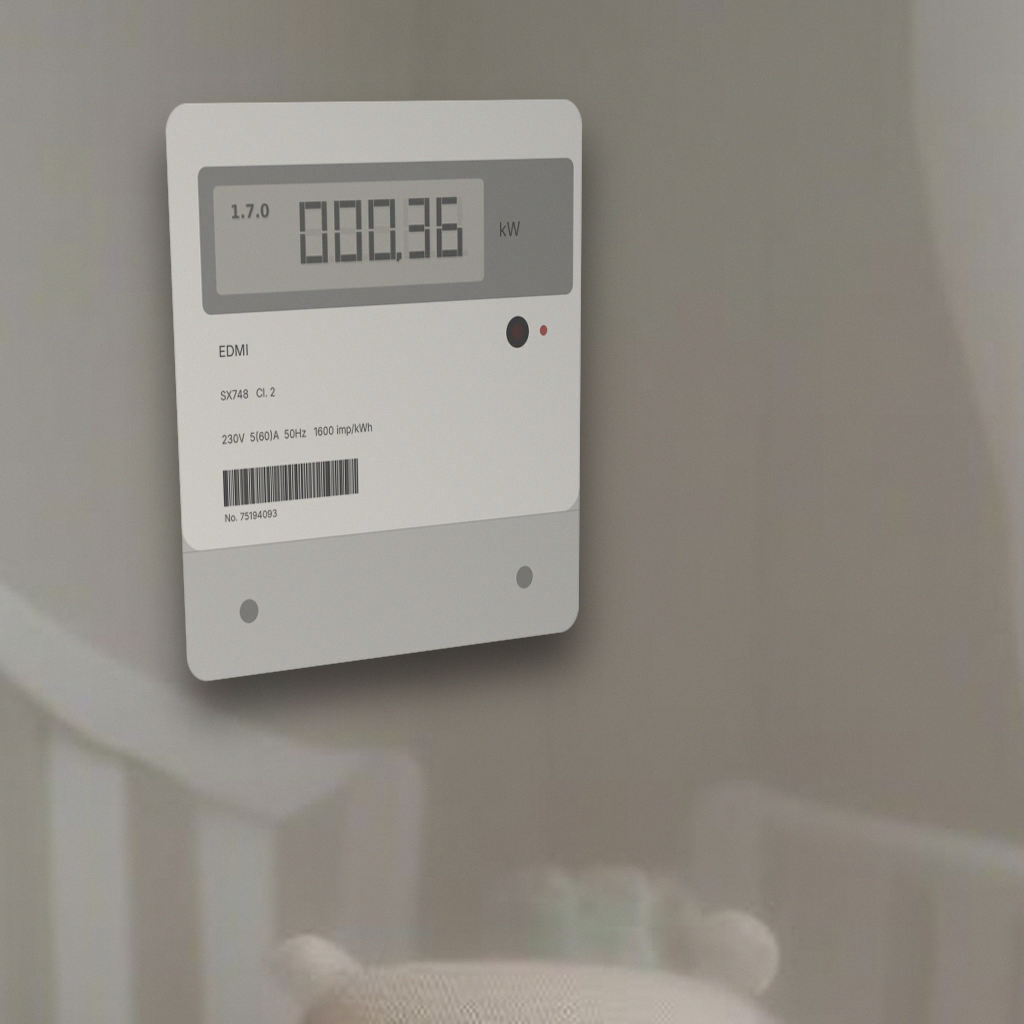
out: 0.36 kW
